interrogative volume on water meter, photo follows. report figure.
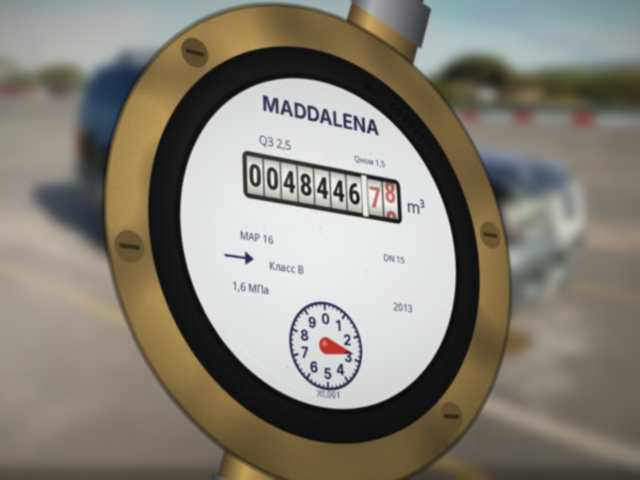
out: 48446.782 m³
